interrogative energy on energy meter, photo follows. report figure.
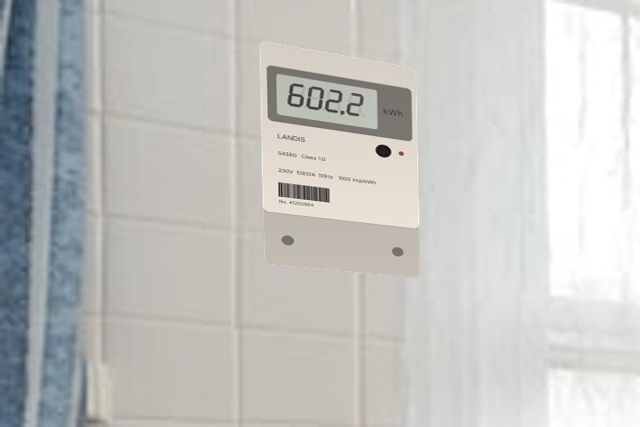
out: 602.2 kWh
